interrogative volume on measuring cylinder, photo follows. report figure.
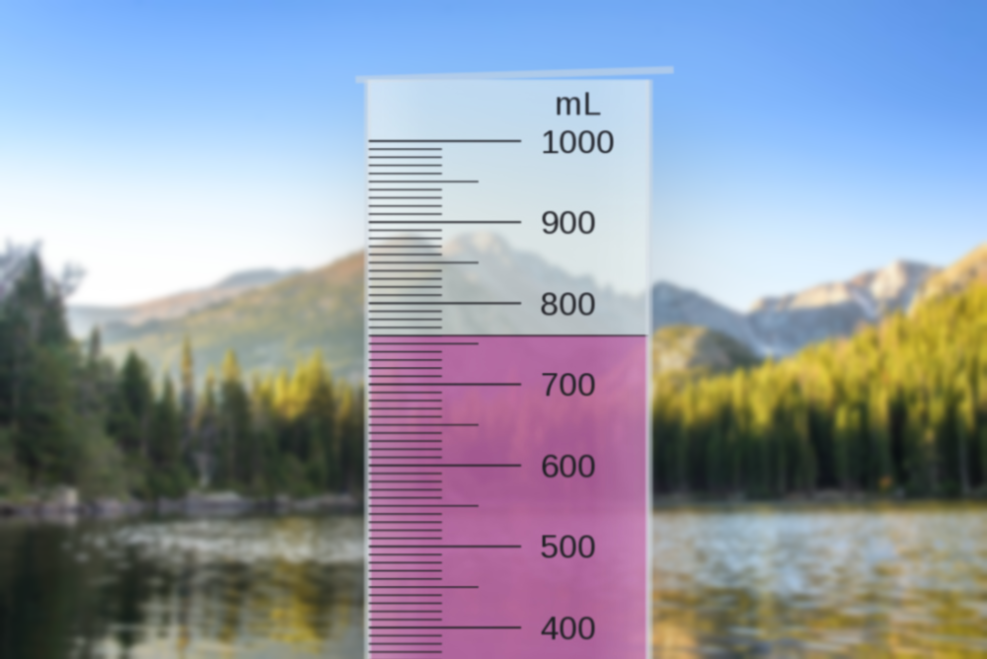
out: 760 mL
